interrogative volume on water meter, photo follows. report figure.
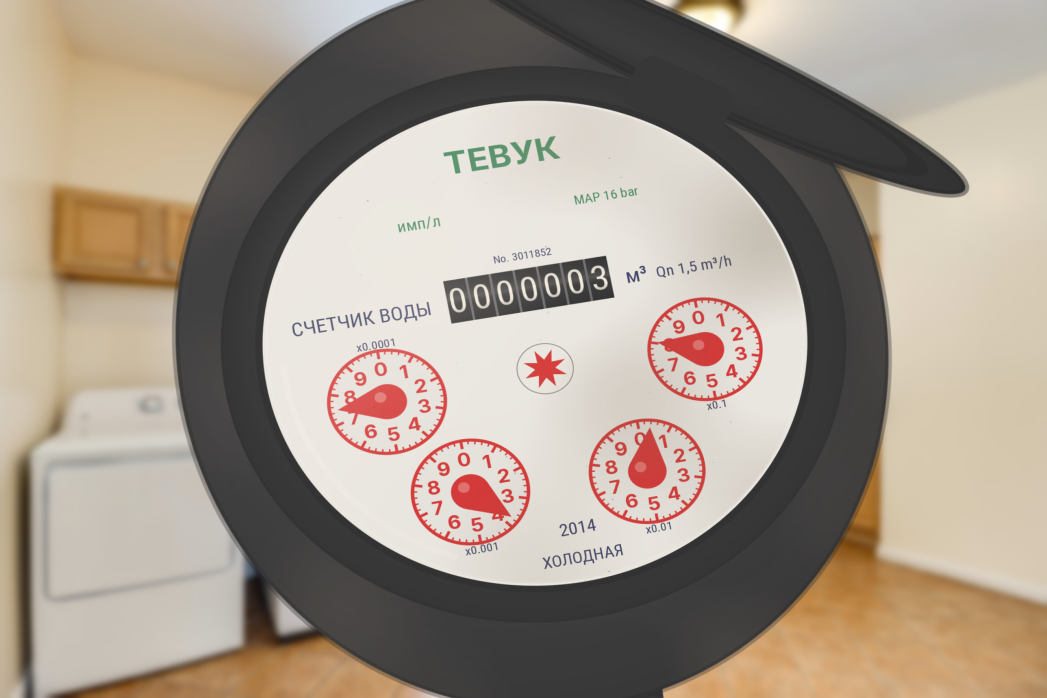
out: 3.8037 m³
